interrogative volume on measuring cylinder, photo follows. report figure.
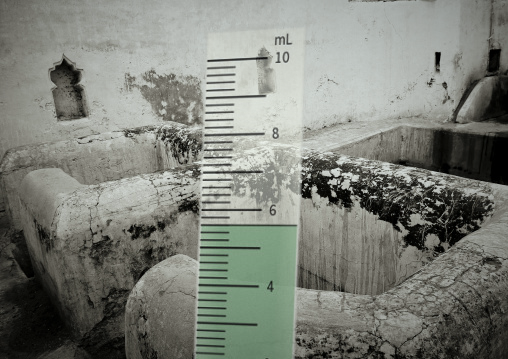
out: 5.6 mL
